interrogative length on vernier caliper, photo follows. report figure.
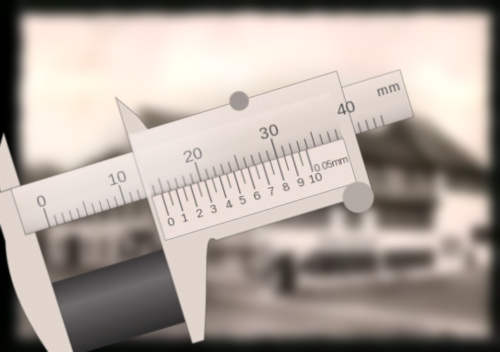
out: 14.8 mm
